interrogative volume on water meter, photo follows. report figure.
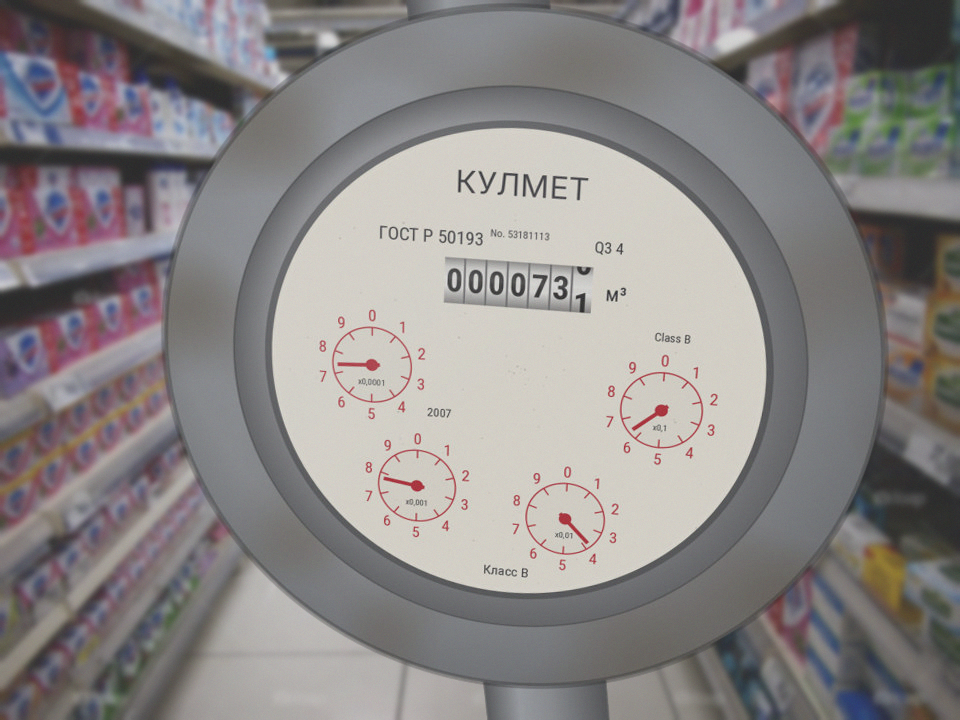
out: 730.6377 m³
